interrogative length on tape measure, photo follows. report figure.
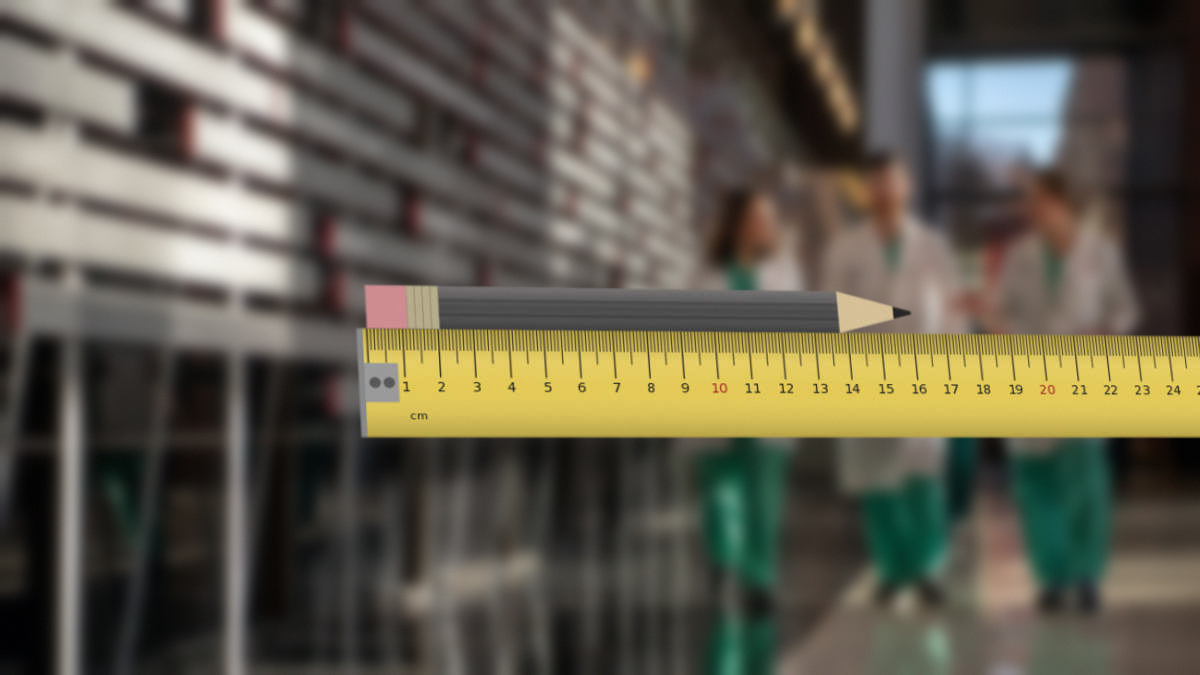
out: 16 cm
